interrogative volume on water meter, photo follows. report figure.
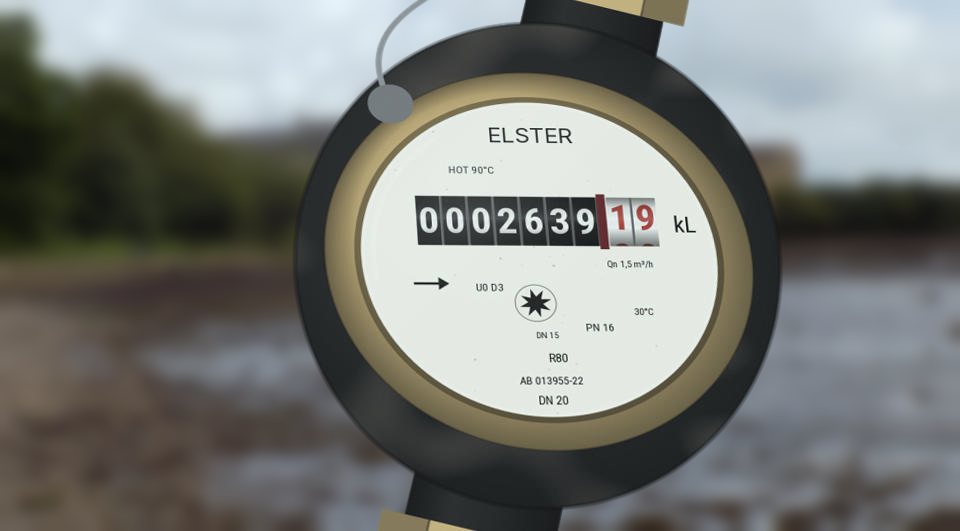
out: 2639.19 kL
